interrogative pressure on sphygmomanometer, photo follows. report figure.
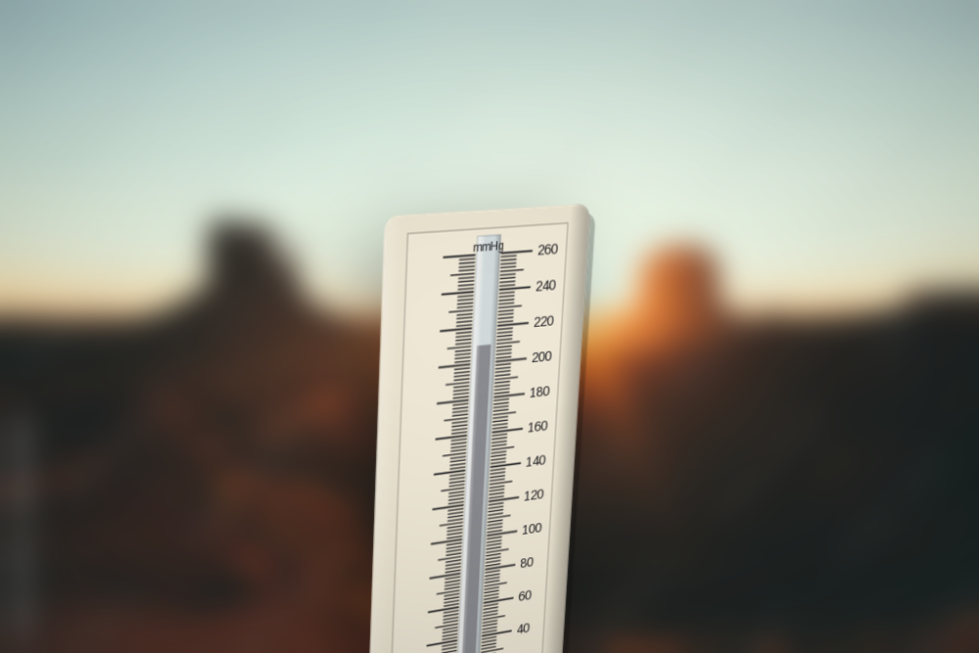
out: 210 mmHg
